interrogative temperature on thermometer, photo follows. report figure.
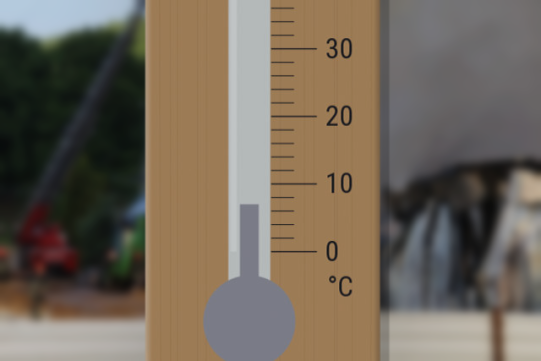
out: 7 °C
